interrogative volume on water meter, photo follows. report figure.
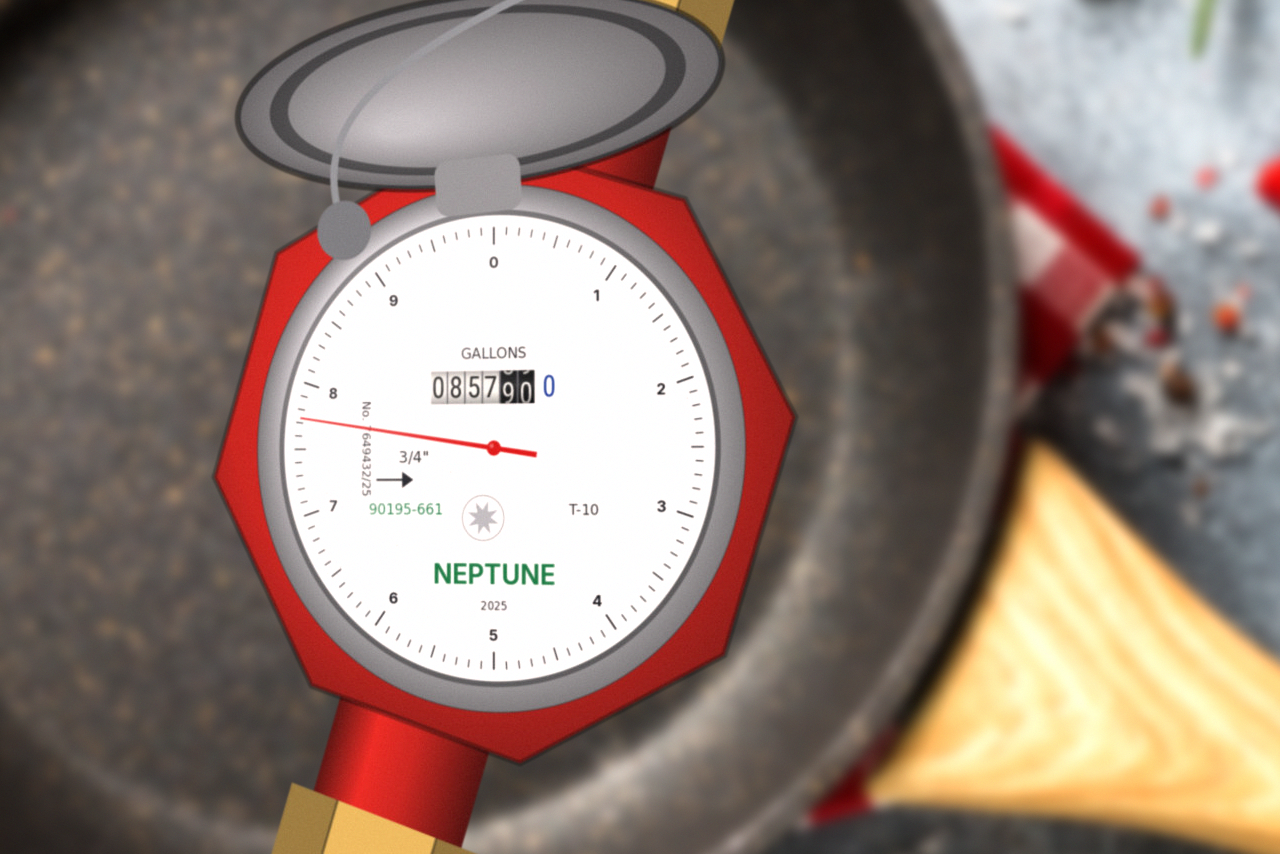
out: 857897.7 gal
